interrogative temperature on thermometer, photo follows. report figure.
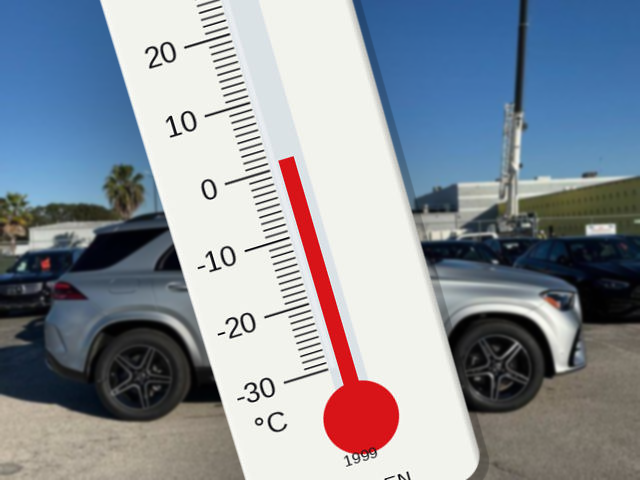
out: 1 °C
